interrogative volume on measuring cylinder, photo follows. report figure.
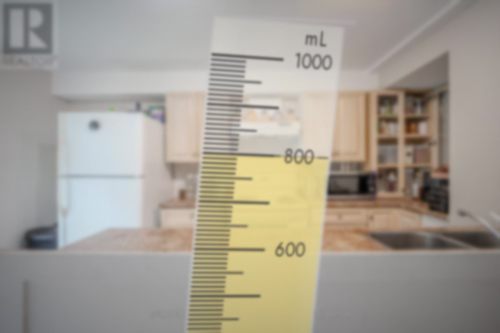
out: 800 mL
